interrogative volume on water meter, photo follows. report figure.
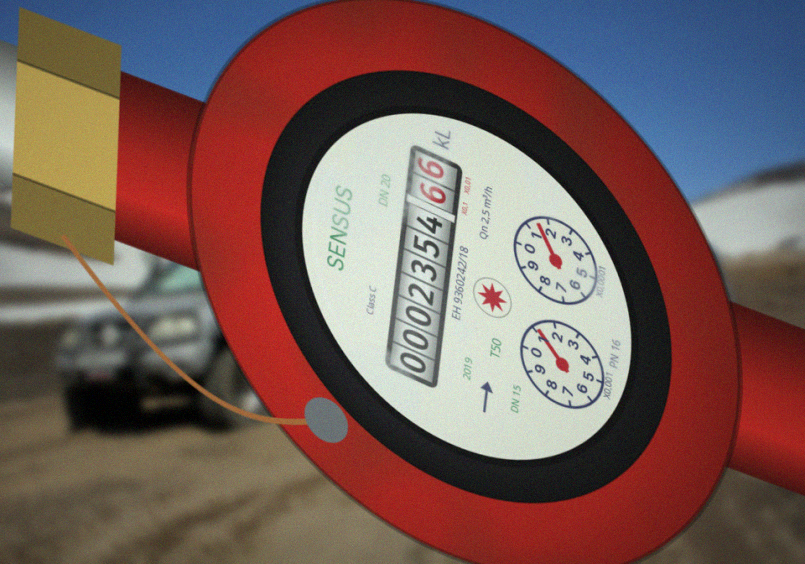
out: 2354.6611 kL
